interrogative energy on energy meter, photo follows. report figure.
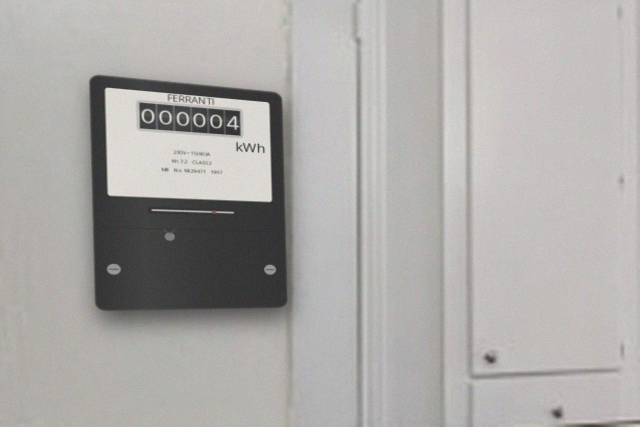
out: 4 kWh
